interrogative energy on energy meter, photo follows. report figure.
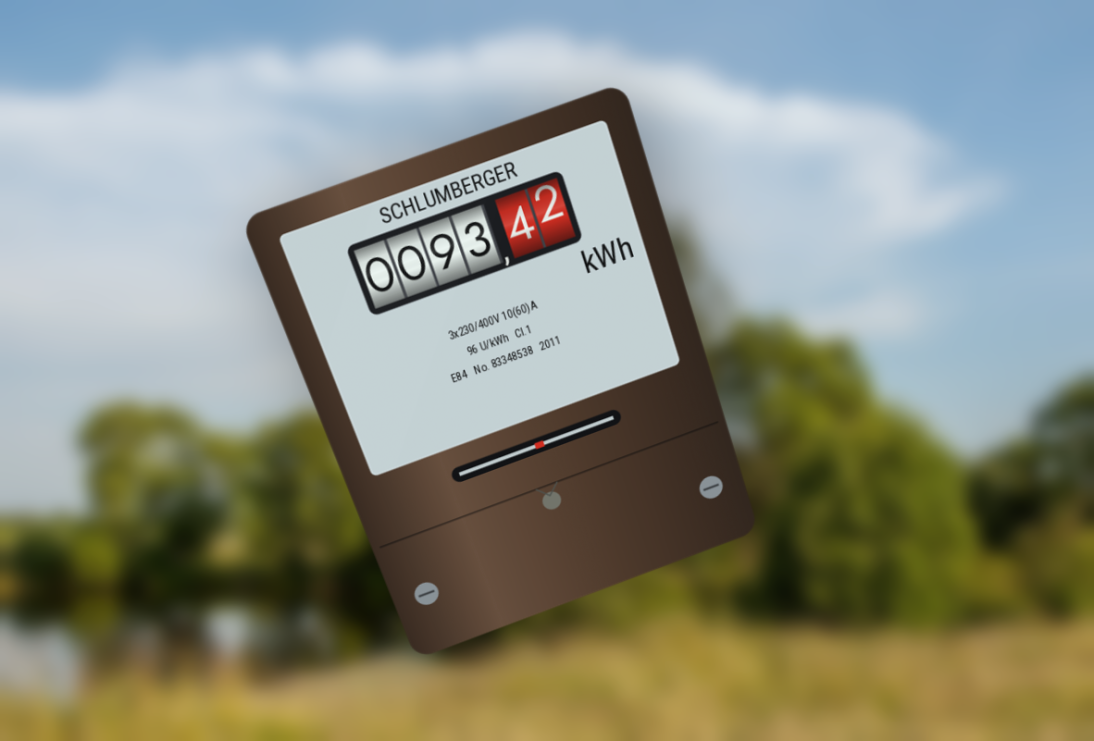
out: 93.42 kWh
